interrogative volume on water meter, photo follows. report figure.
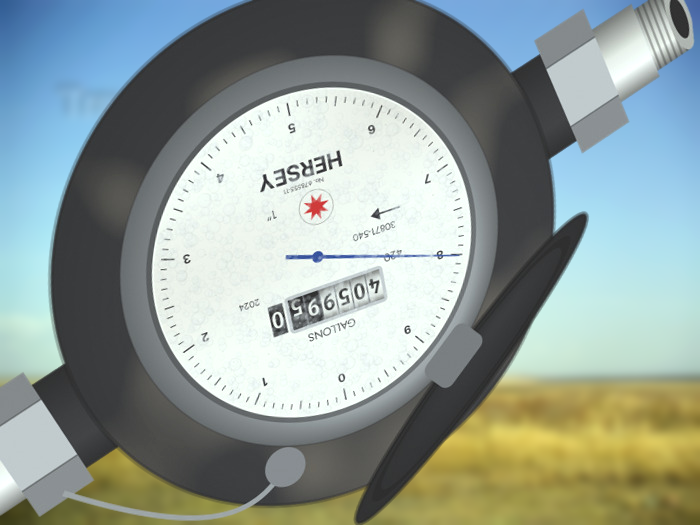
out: 4059948.0 gal
